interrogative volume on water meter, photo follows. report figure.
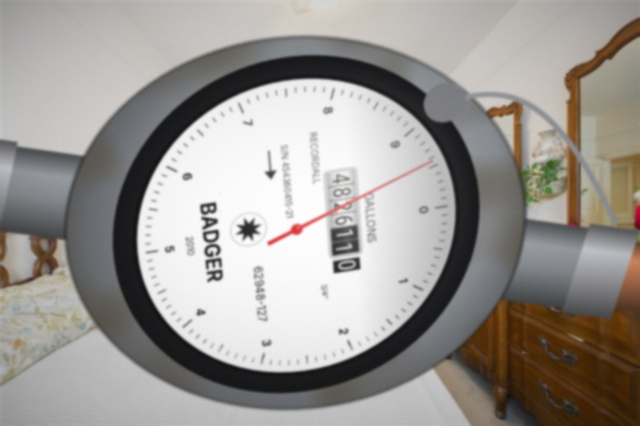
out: 4826109.4 gal
